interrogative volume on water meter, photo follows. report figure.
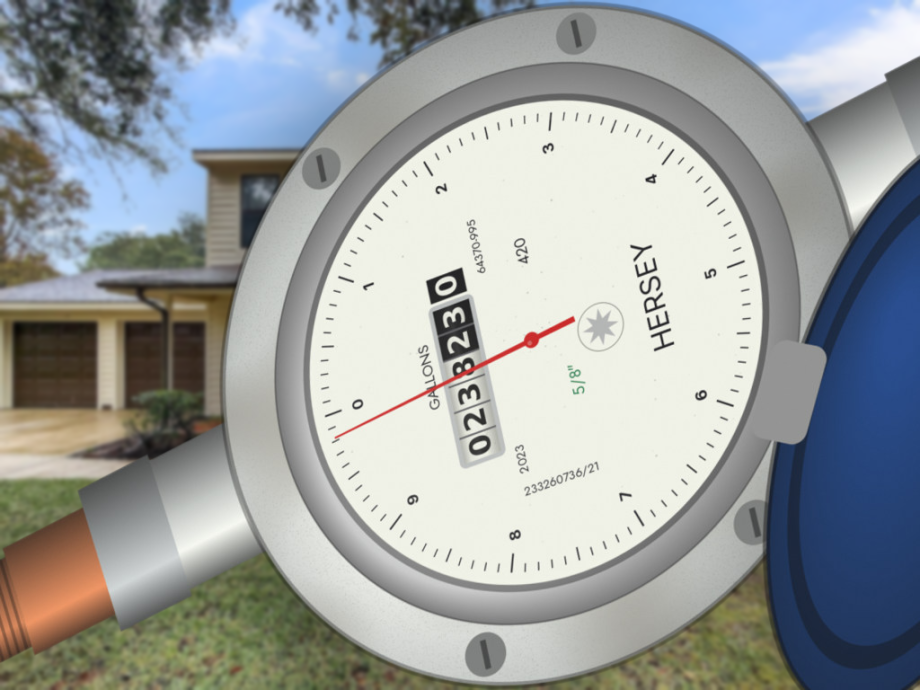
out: 238229.8 gal
